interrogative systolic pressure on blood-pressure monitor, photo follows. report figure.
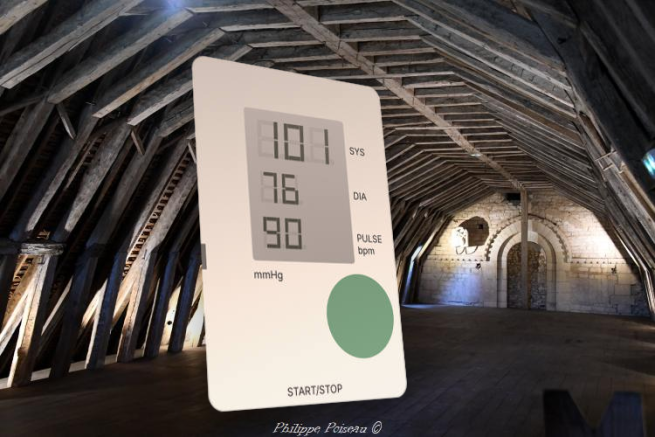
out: 101 mmHg
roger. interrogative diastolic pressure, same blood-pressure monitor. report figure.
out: 76 mmHg
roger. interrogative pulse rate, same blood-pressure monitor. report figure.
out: 90 bpm
